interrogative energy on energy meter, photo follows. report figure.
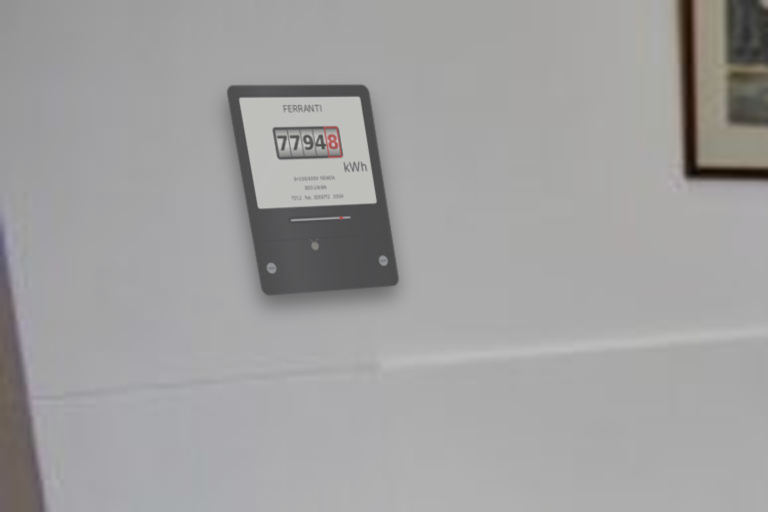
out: 7794.8 kWh
